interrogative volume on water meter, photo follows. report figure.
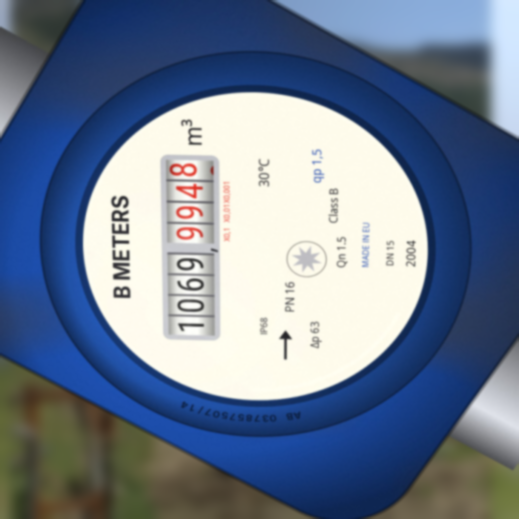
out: 1069.9948 m³
